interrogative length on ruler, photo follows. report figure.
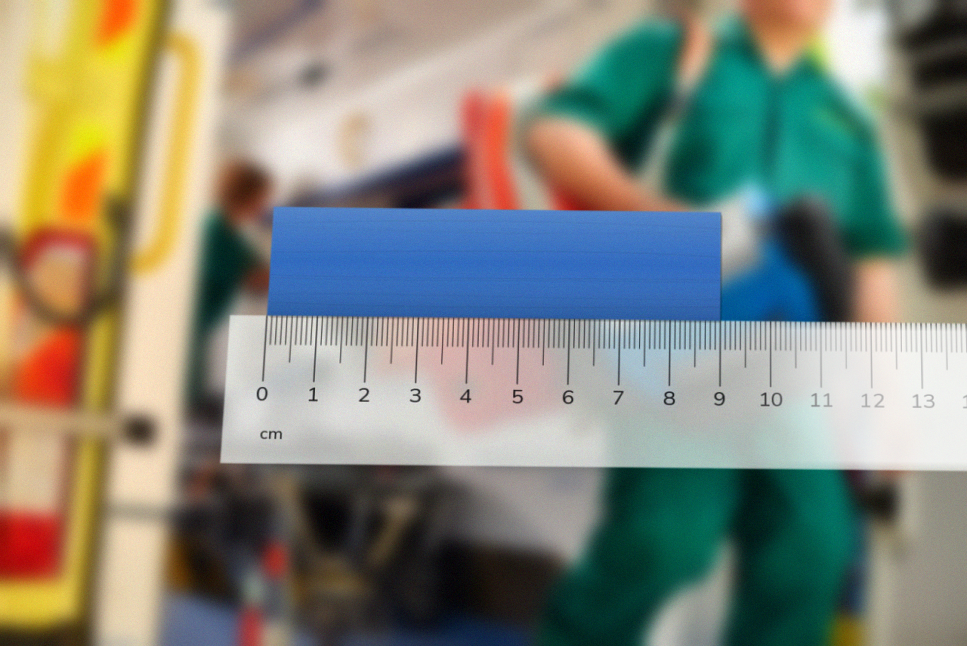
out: 9 cm
